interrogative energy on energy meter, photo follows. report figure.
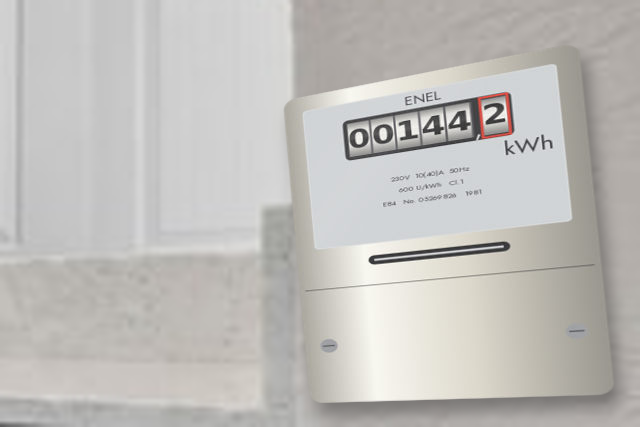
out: 144.2 kWh
